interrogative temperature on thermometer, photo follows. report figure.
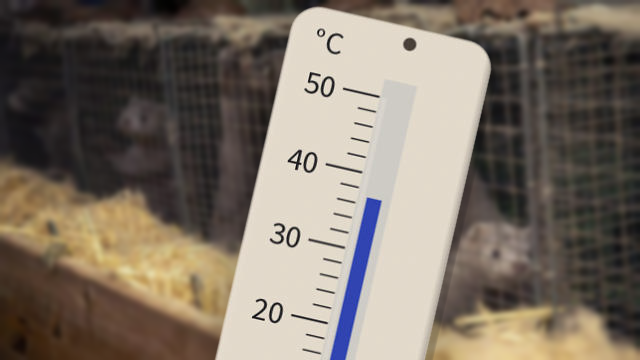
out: 37 °C
